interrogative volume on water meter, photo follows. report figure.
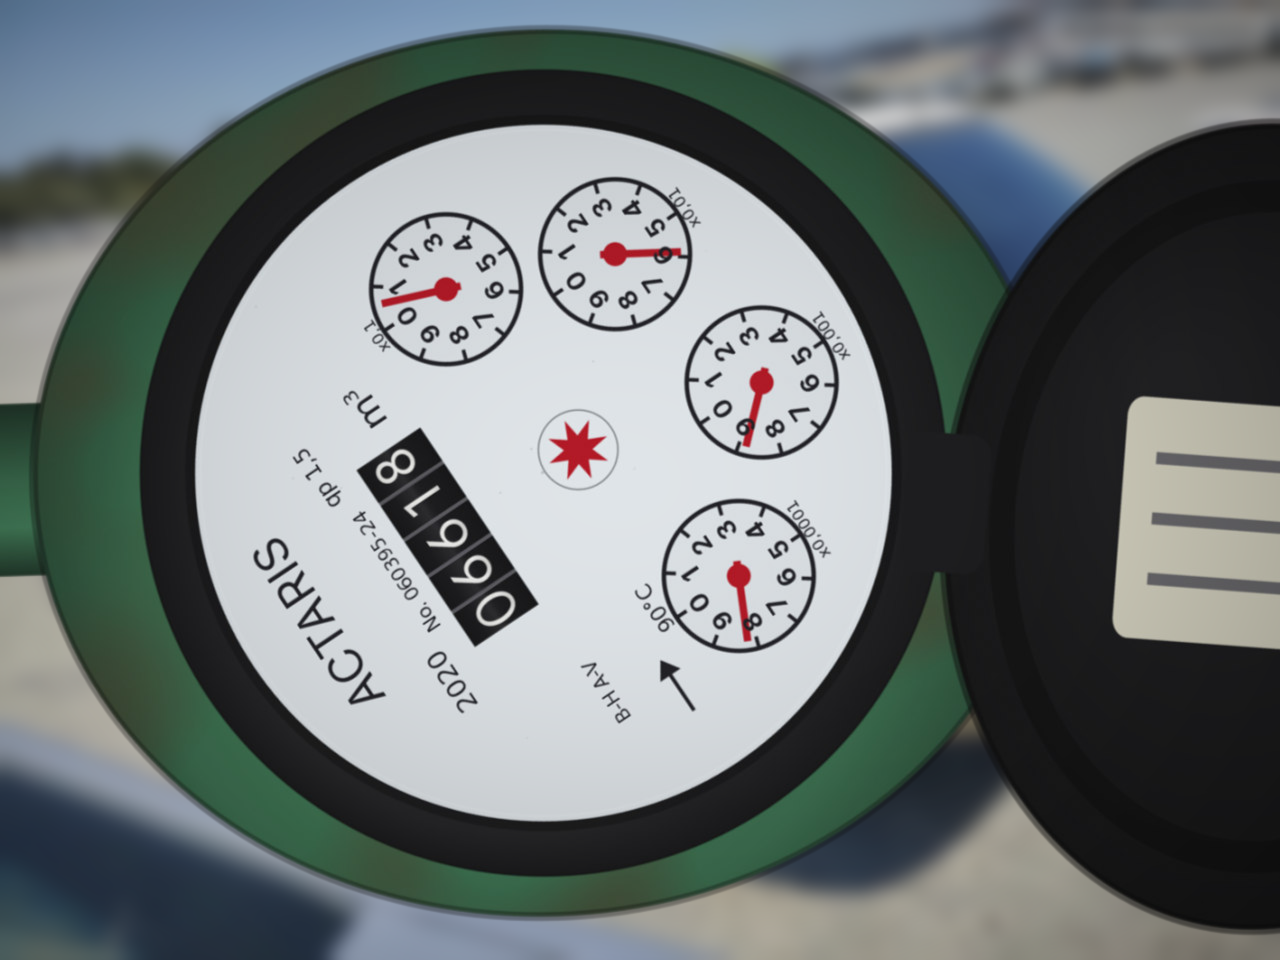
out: 6618.0588 m³
